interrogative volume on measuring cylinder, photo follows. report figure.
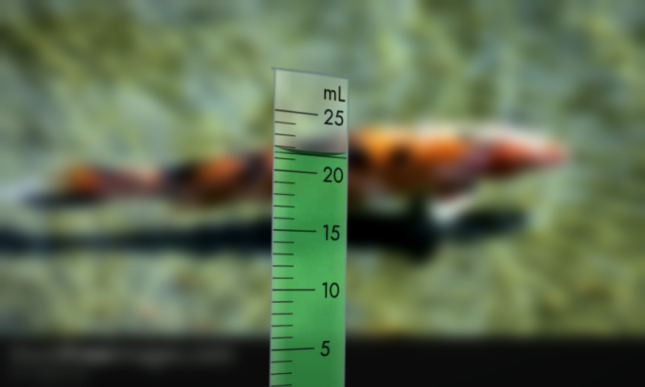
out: 21.5 mL
